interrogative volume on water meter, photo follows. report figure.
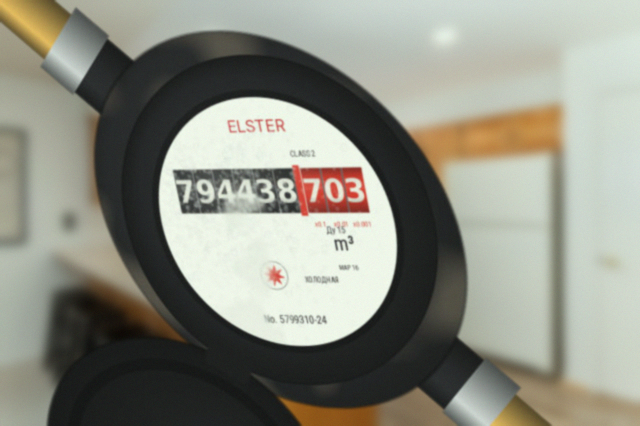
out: 794438.703 m³
